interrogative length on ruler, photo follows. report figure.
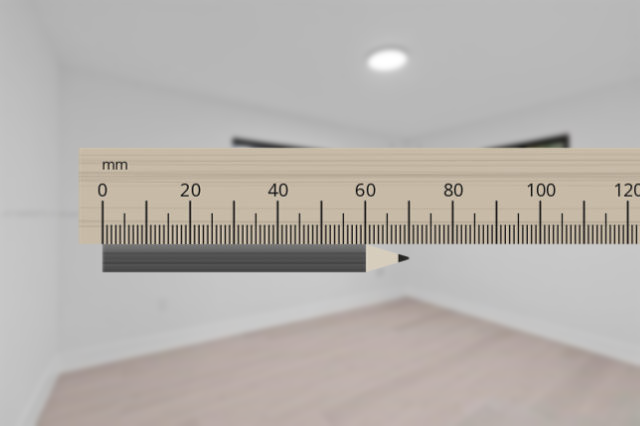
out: 70 mm
